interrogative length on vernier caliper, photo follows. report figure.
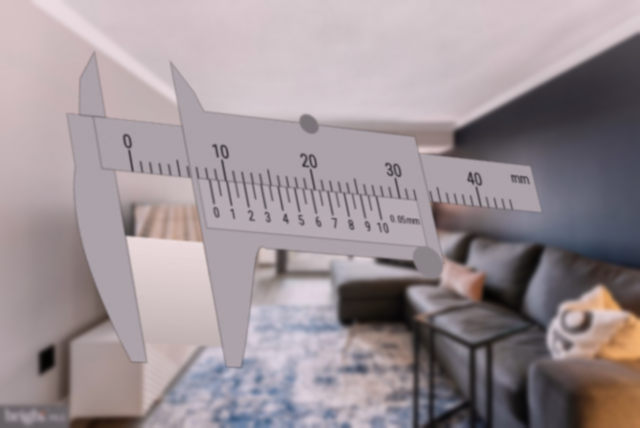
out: 8.2 mm
